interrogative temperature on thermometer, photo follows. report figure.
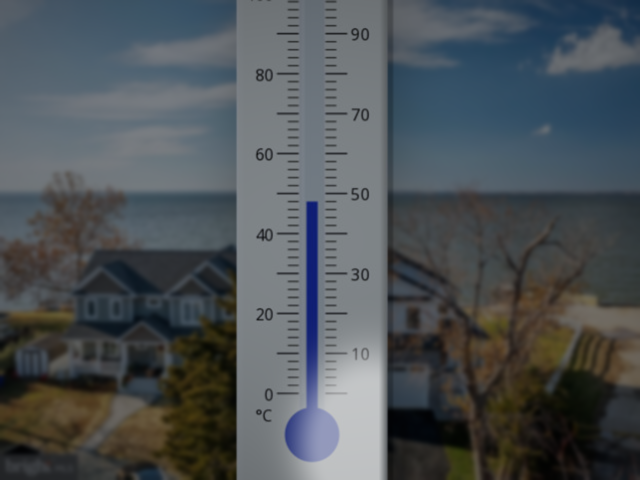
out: 48 °C
